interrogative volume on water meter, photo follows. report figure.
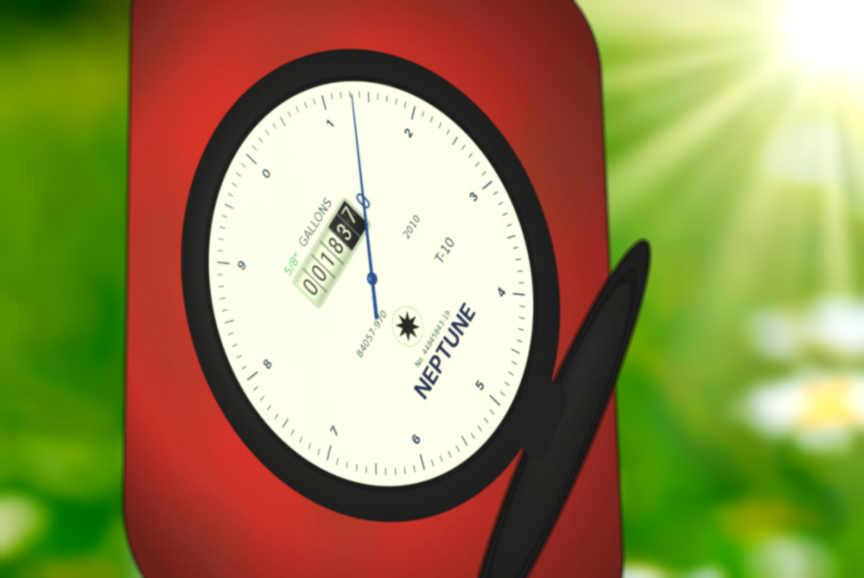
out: 18371.3 gal
